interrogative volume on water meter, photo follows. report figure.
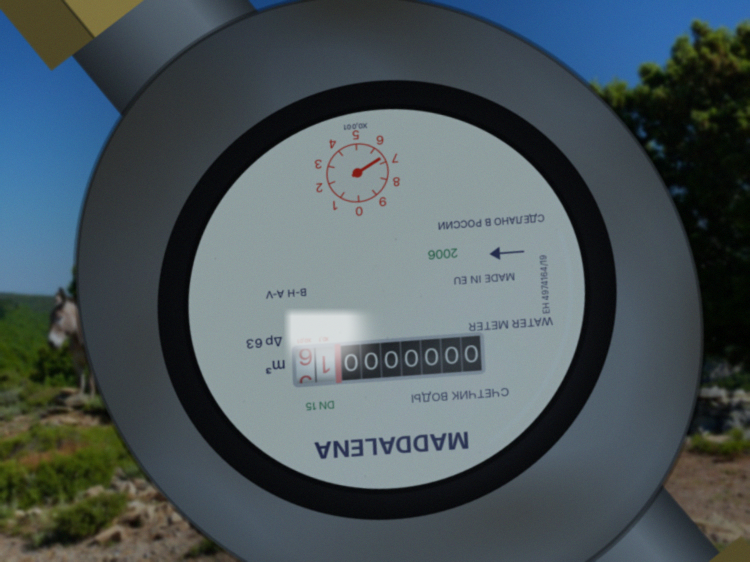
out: 0.156 m³
